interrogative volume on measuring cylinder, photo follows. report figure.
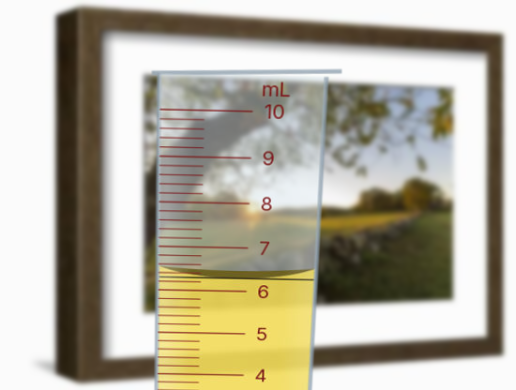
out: 6.3 mL
